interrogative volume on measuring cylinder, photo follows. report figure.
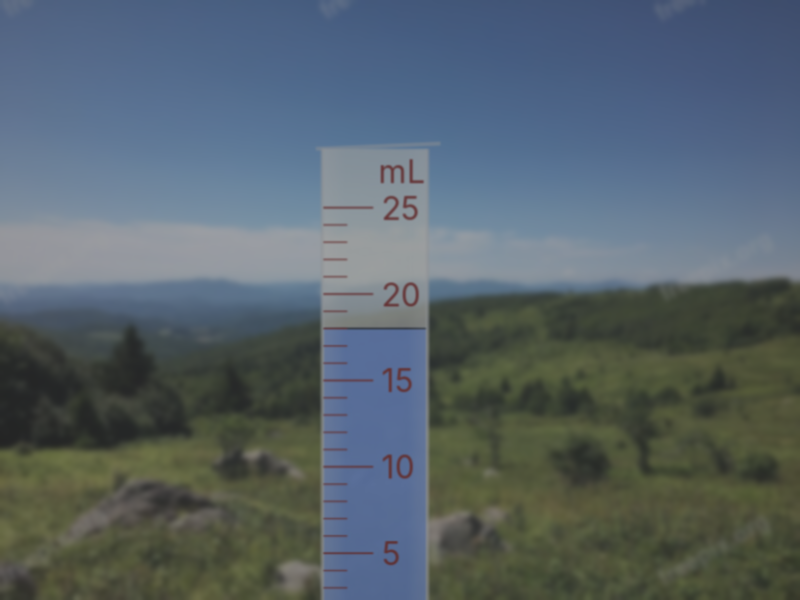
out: 18 mL
